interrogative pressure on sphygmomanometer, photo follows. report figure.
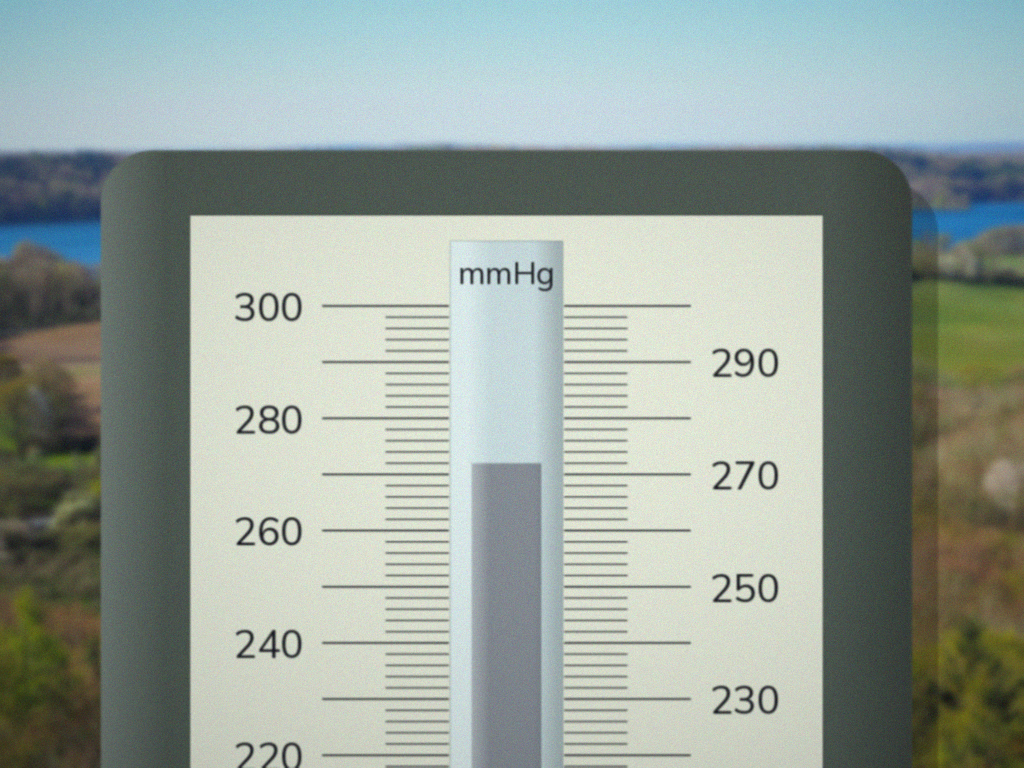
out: 272 mmHg
